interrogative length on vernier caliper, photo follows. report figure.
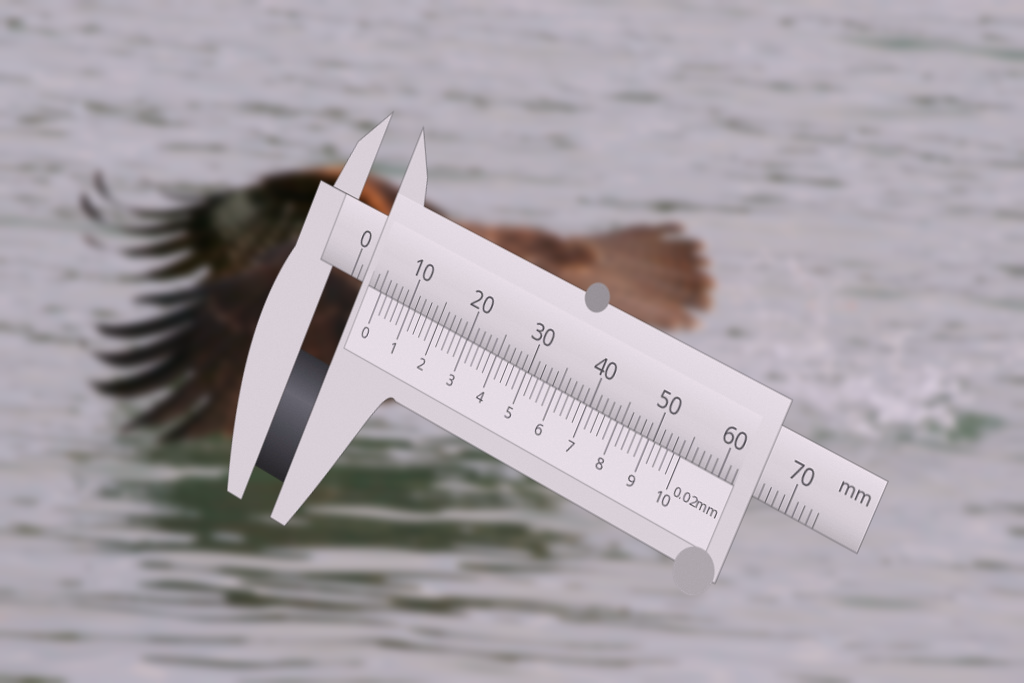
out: 5.2 mm
